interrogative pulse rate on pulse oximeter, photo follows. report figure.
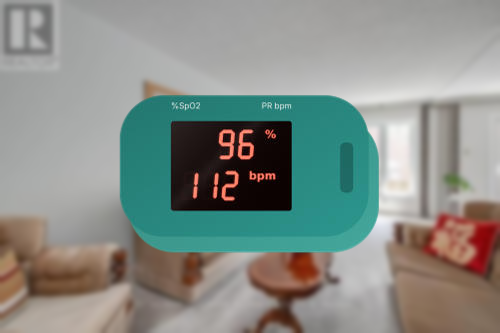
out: 112 bpm
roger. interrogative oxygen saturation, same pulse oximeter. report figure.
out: 96 %
